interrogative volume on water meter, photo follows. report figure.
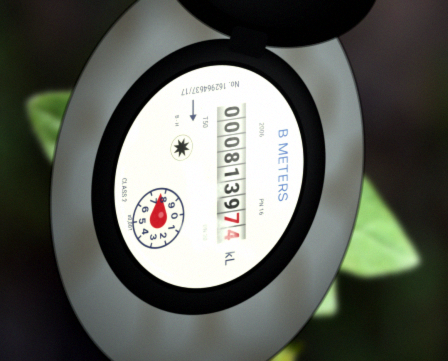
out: 8139.747 kL
